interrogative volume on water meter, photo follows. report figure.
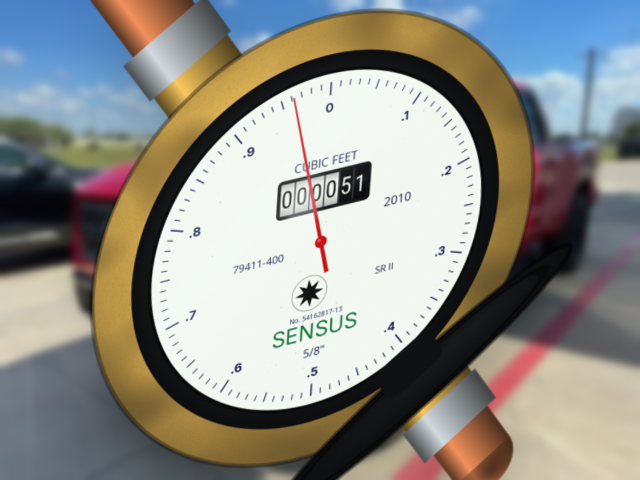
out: 50.96 ft³
